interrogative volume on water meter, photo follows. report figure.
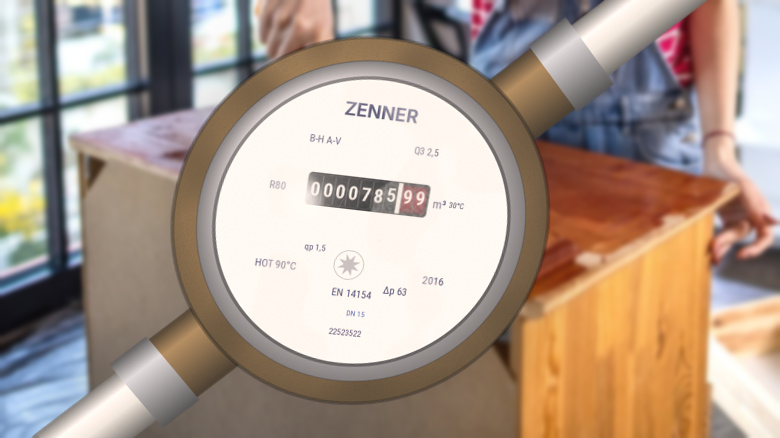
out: 785.99 m³
